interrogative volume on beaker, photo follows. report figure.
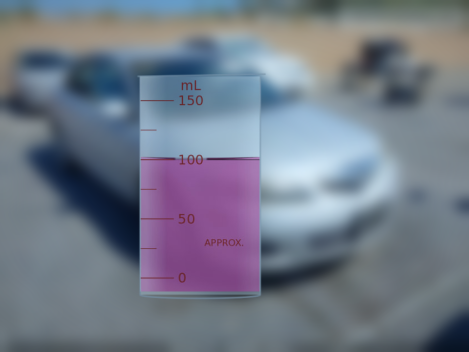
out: 100 mL
